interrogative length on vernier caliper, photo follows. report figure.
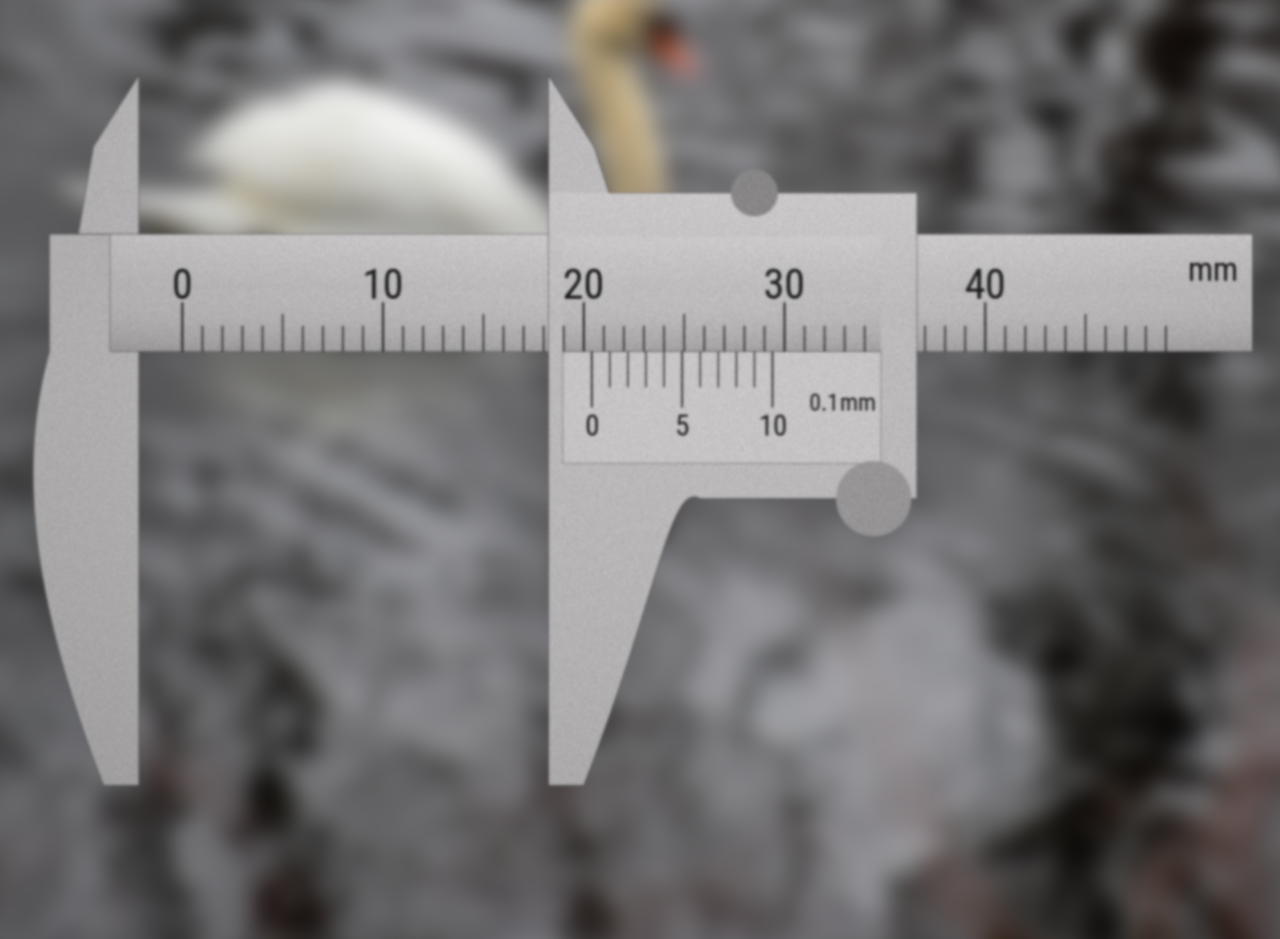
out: 20.4 mm
